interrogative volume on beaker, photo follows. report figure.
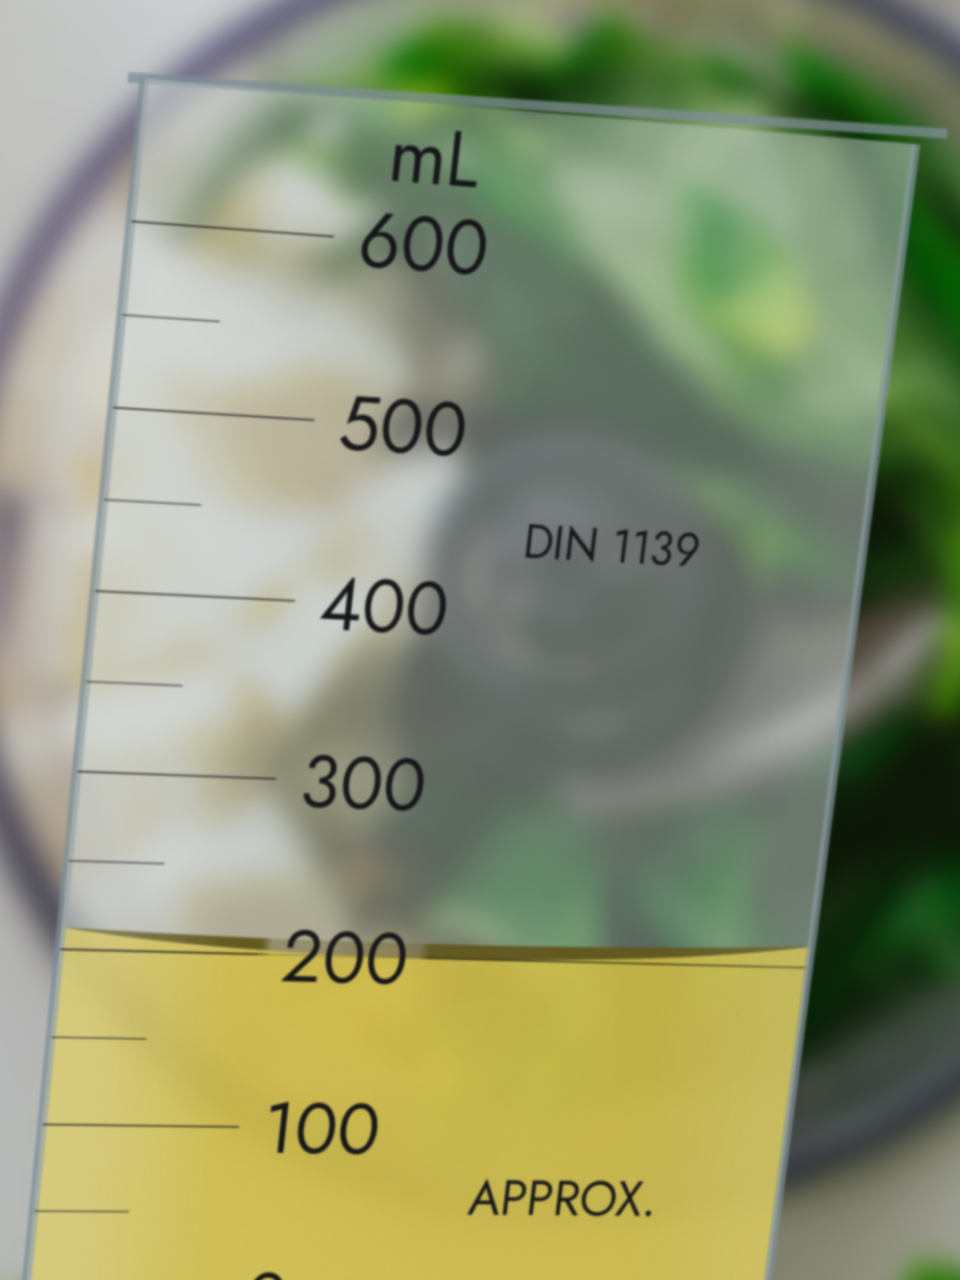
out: 200 mL
